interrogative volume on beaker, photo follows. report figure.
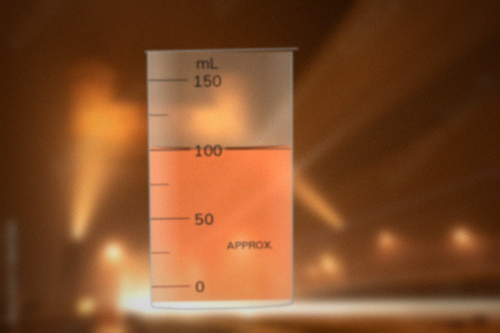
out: 100 mL
